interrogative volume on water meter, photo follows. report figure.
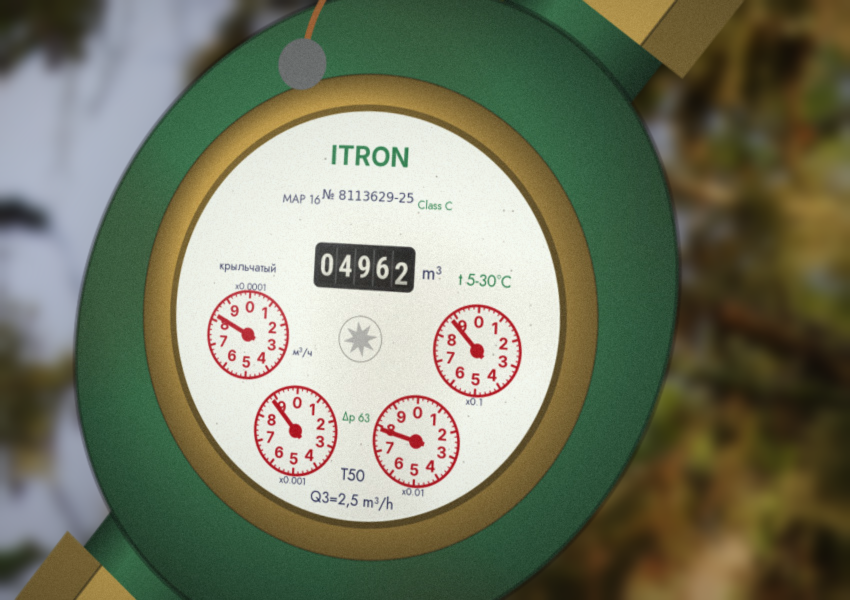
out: 4961.8788 m³
